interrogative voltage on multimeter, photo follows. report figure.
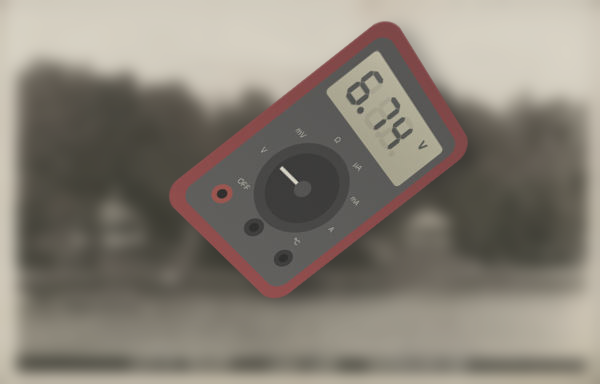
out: 6.74 V
